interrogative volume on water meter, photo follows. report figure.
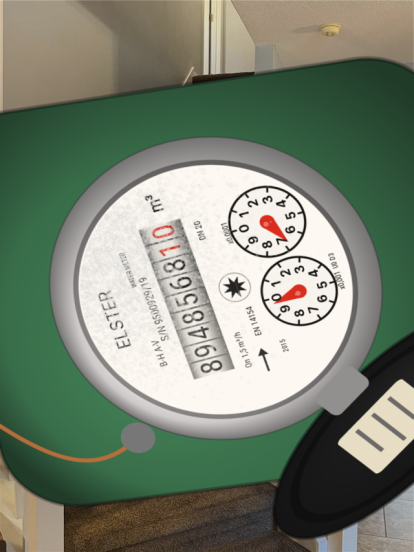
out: 8948568.0996 m³
